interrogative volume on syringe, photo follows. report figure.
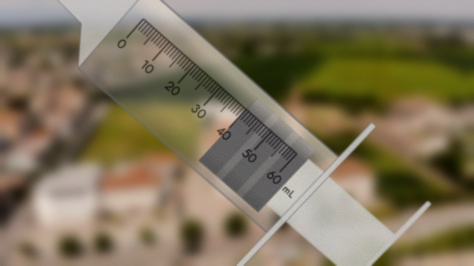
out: 40 mL
